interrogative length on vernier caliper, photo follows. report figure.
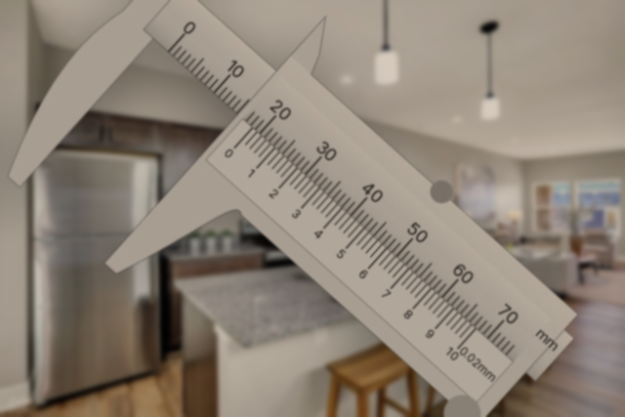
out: 18.5 mm
